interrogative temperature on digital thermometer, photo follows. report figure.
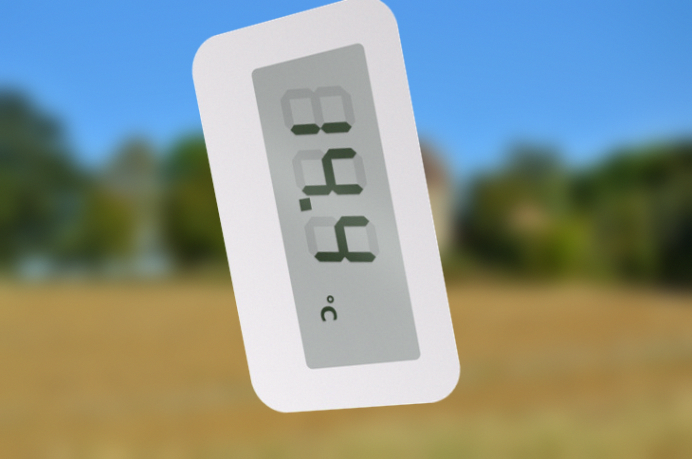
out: 14.4 °C
